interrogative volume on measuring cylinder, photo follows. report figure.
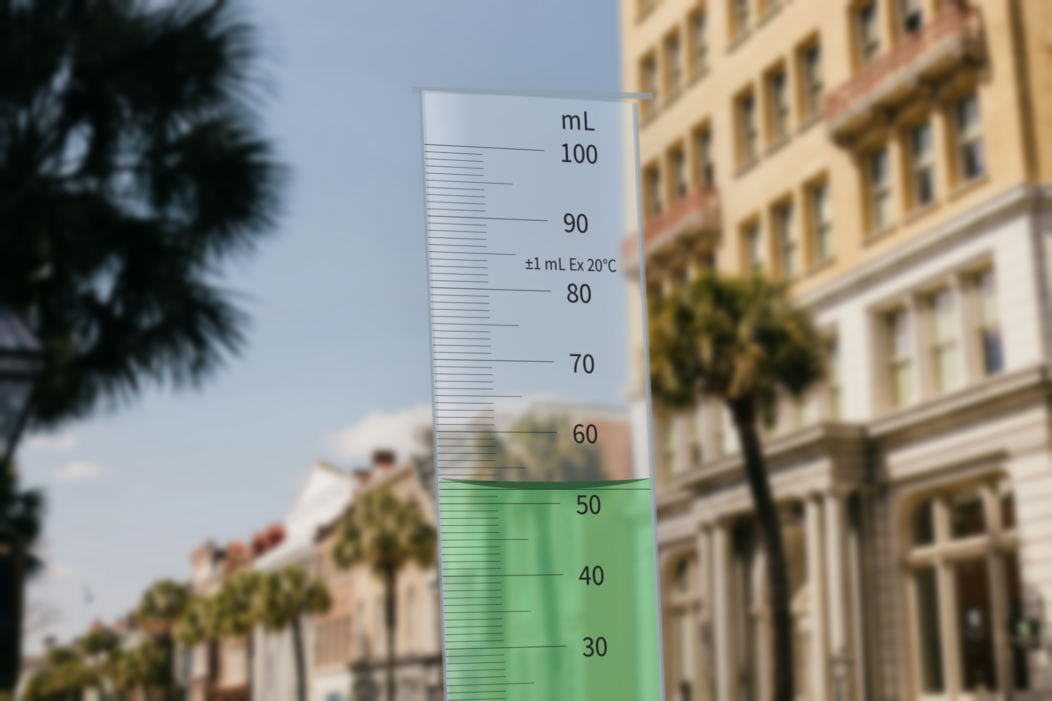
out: 52 mL
